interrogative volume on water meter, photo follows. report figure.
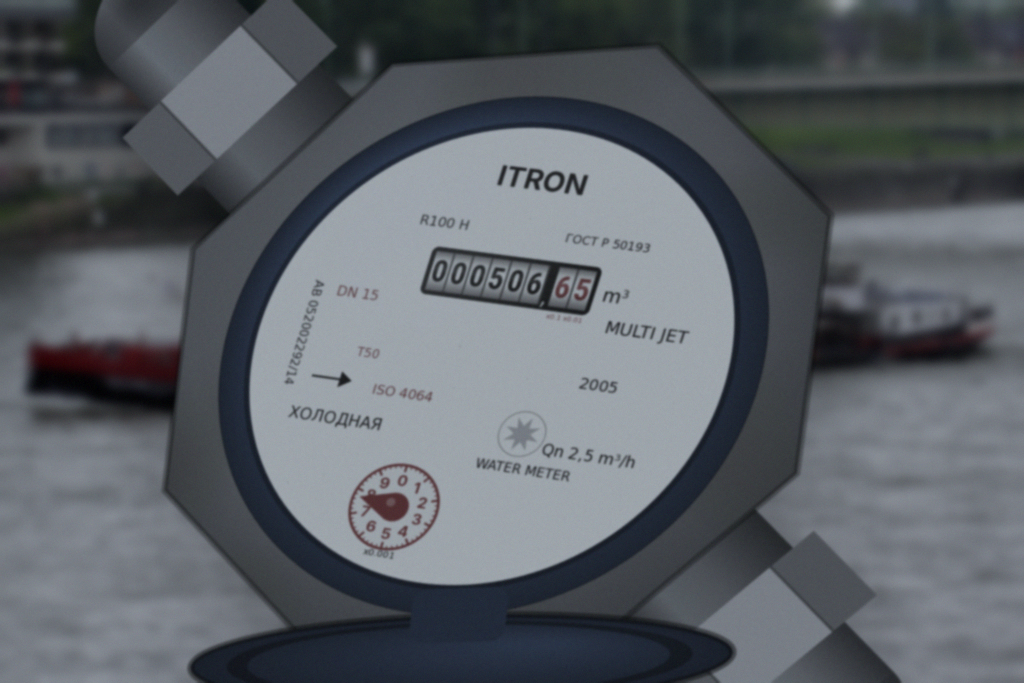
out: 506.657 m³
